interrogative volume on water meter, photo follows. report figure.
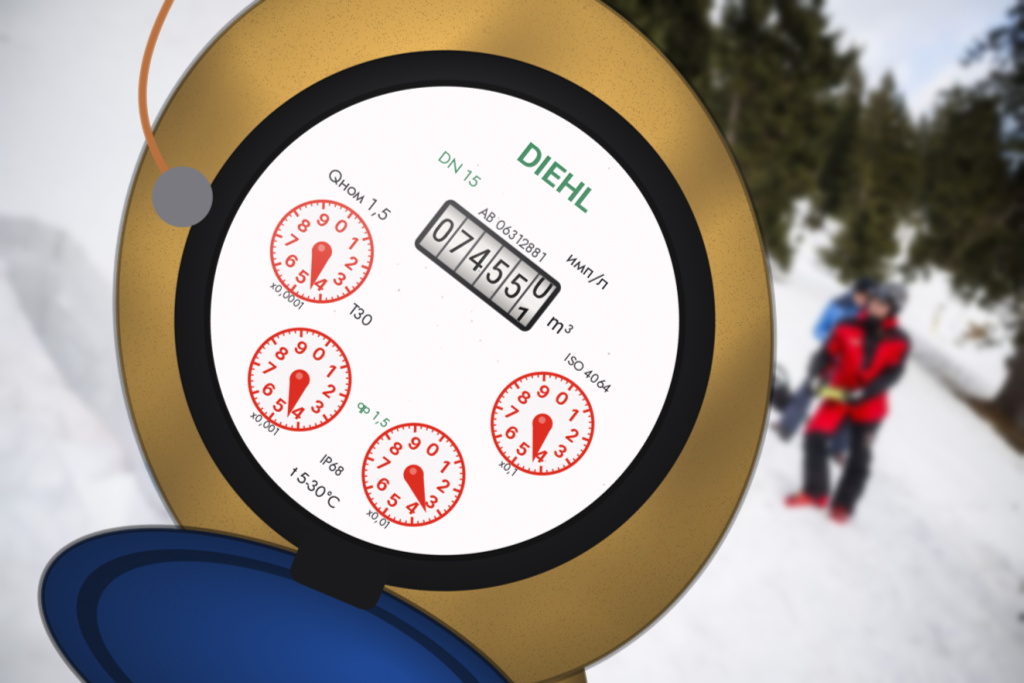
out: 74550.4344 m³
